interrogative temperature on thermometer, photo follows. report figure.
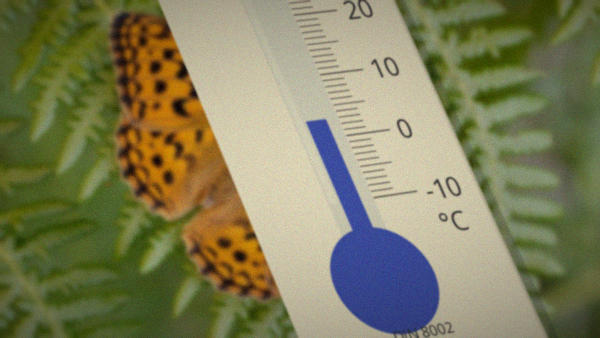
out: 3 °C
